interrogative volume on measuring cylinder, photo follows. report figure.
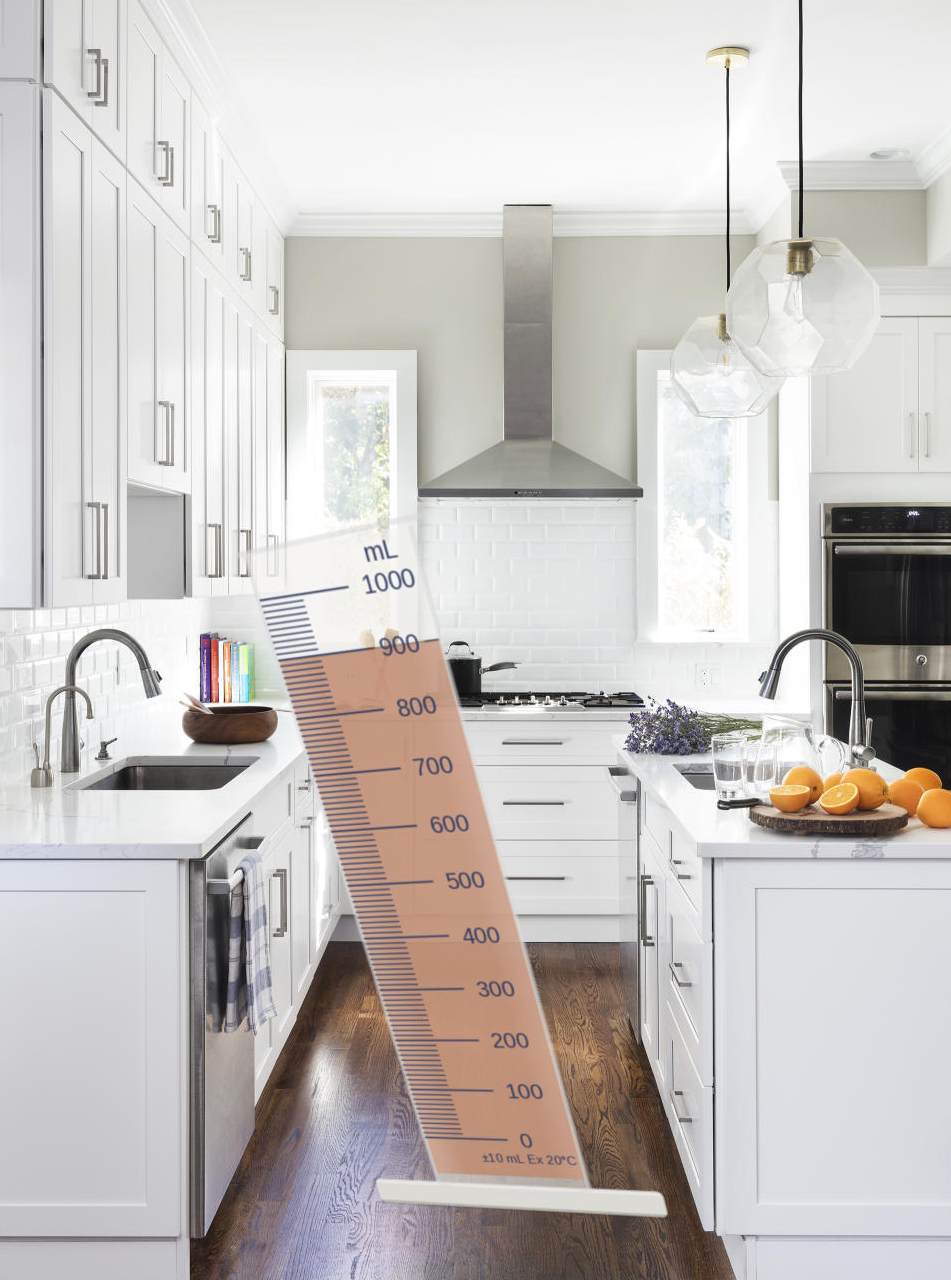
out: 900 mL
